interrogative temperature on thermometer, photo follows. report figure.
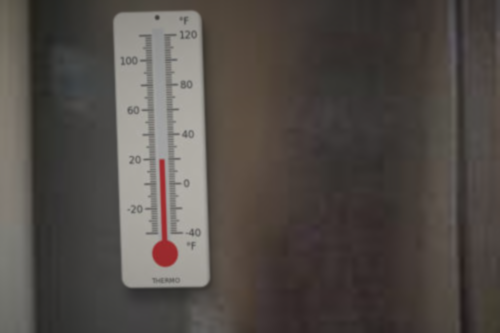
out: 20 °F
